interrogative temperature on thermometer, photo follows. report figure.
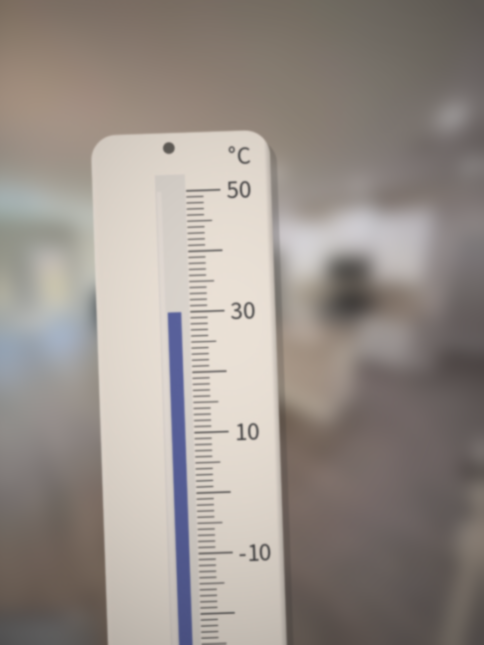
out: 30 °C
